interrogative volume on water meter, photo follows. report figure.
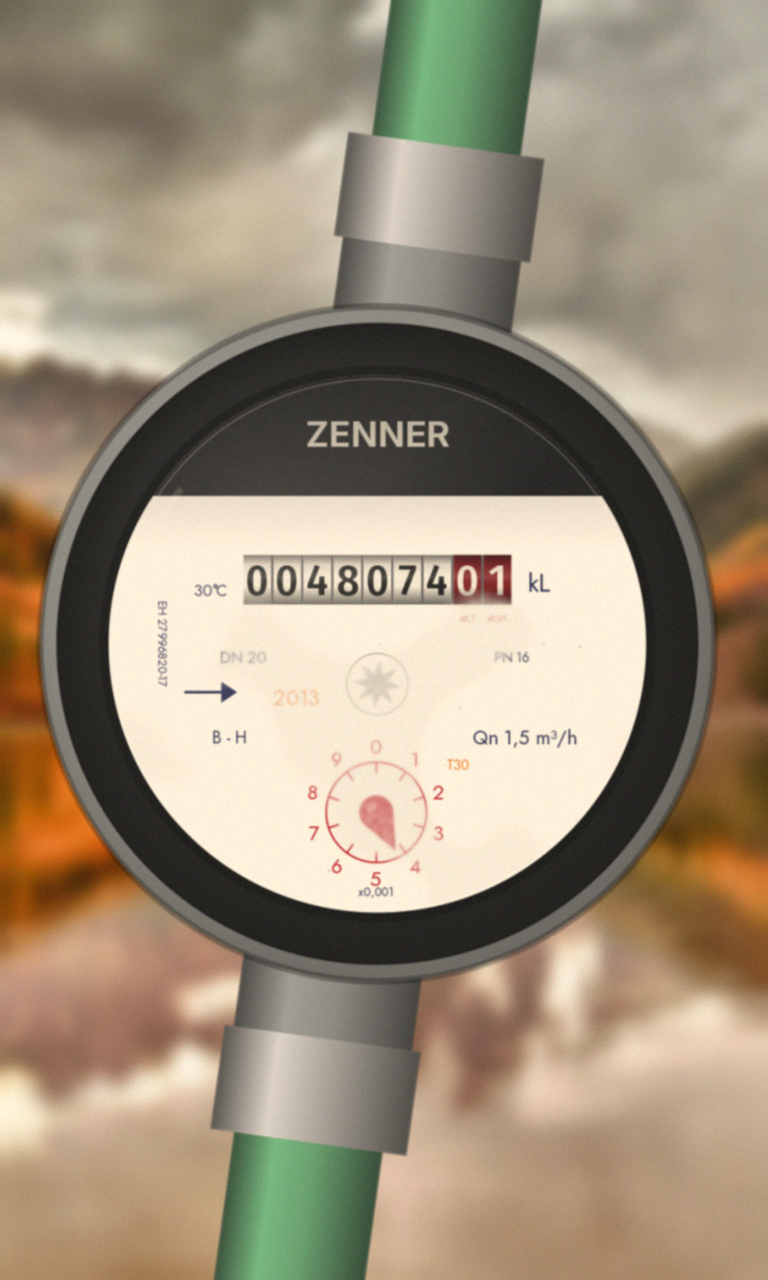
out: 48074.014 kL
